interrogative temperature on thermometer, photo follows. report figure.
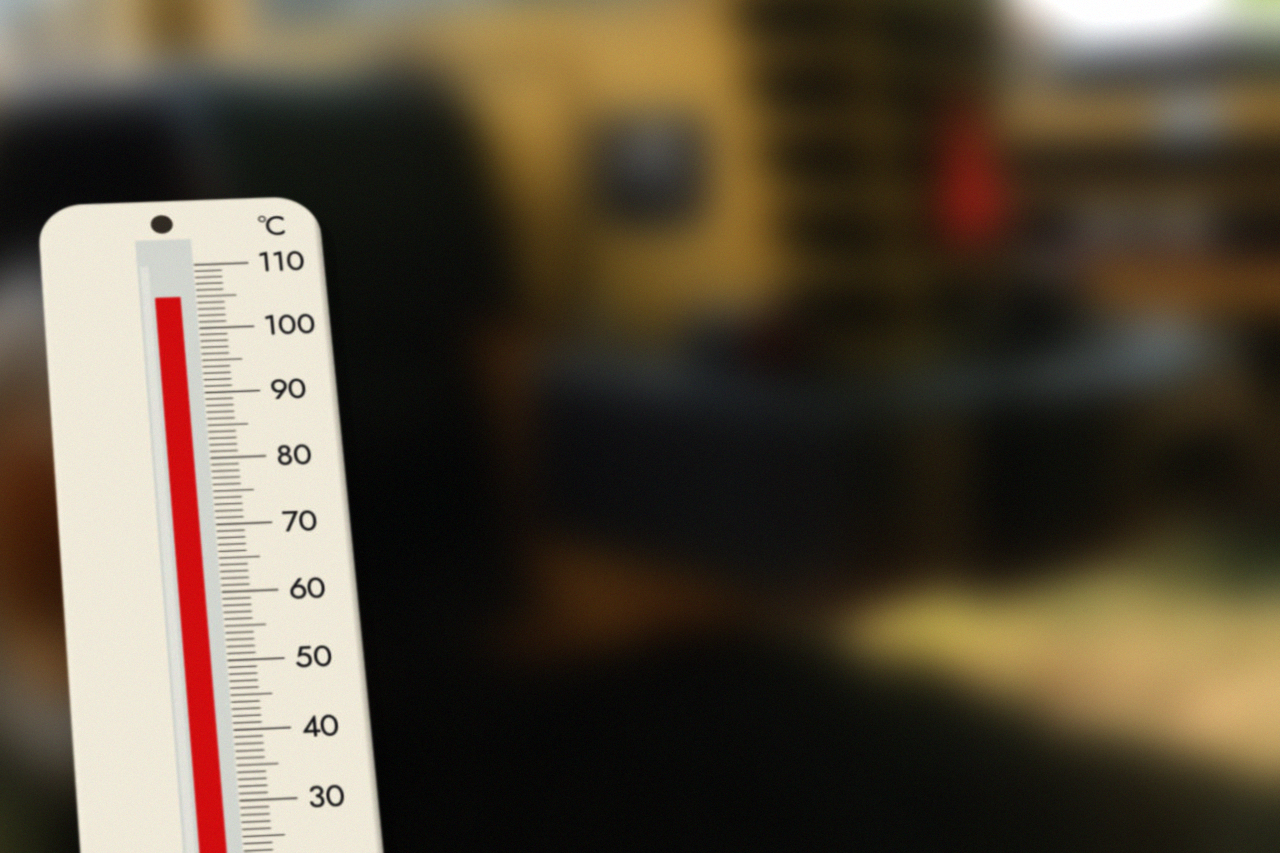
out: 105 °C
